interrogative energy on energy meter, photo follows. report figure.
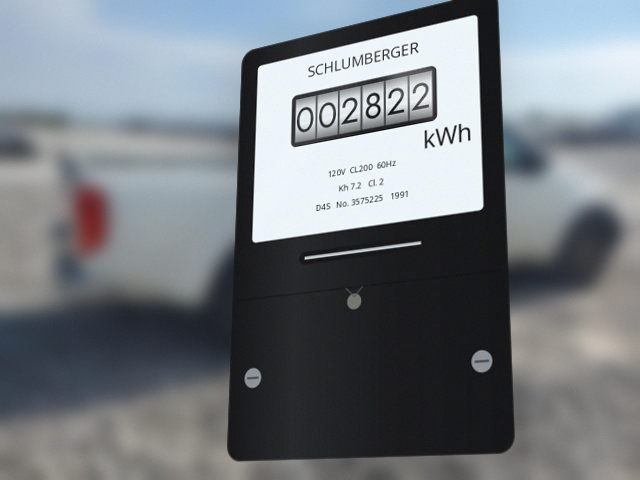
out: 2822 kWh
